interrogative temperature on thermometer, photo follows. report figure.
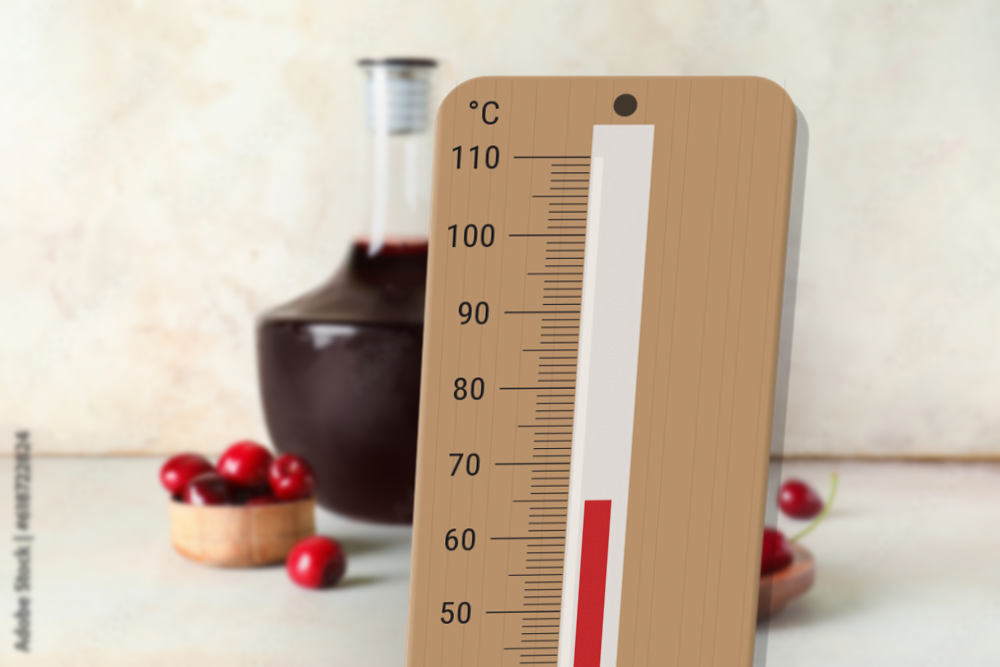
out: 65 °C
